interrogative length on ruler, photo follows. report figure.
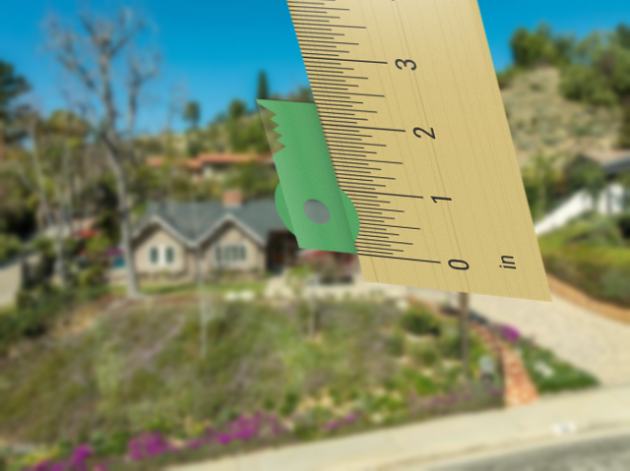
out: 2.3125 in
